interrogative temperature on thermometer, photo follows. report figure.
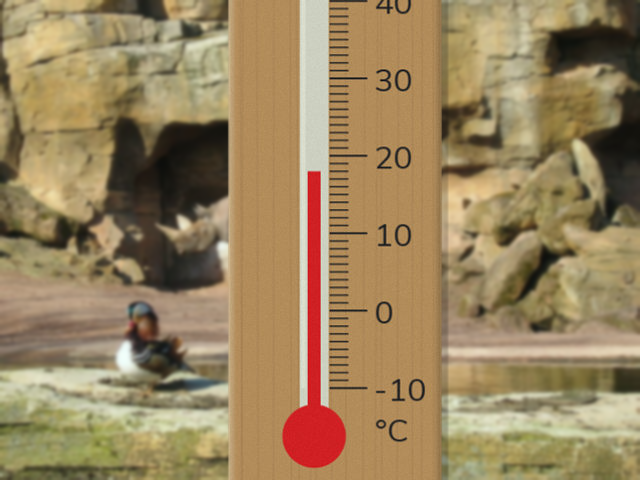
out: 18 °C
